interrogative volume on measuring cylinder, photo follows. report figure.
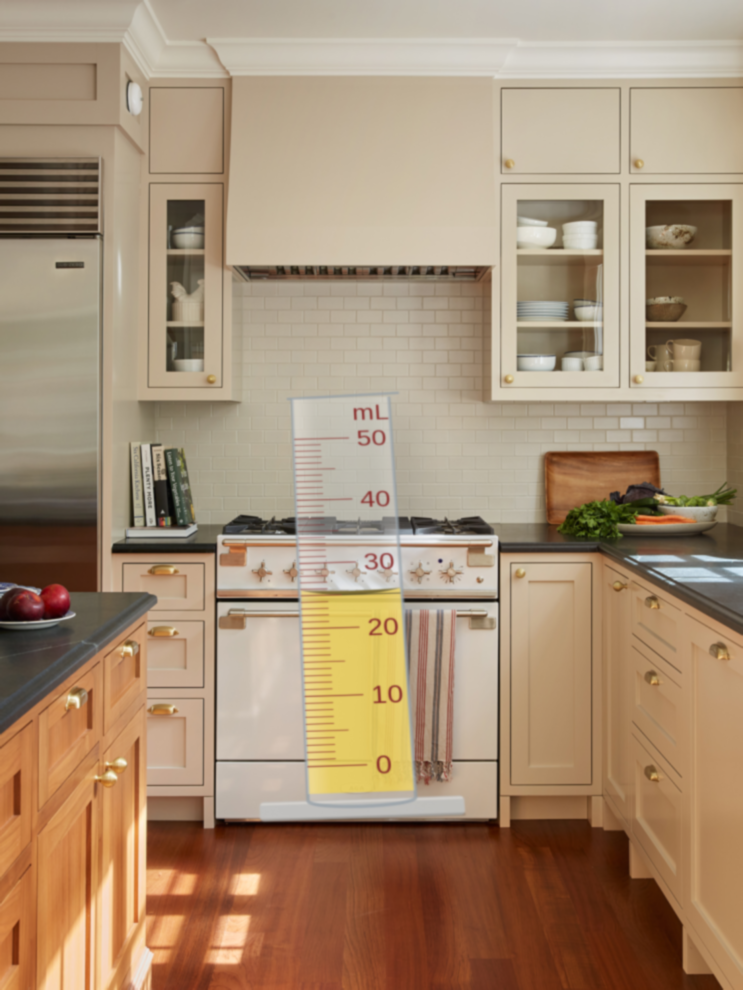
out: 25 mL
